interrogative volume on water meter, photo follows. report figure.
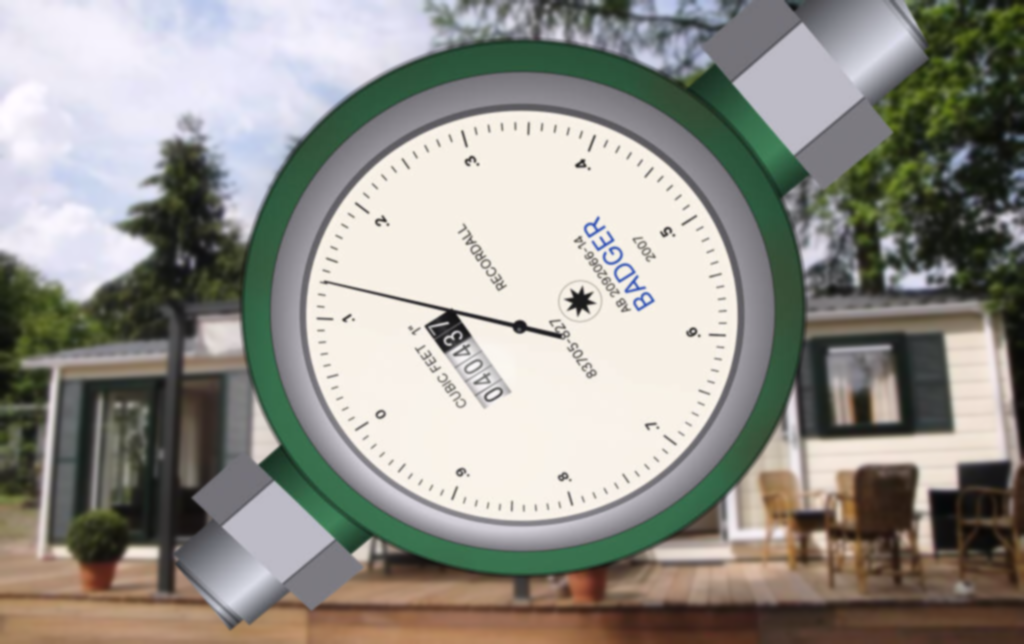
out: 40437.13 ft³
